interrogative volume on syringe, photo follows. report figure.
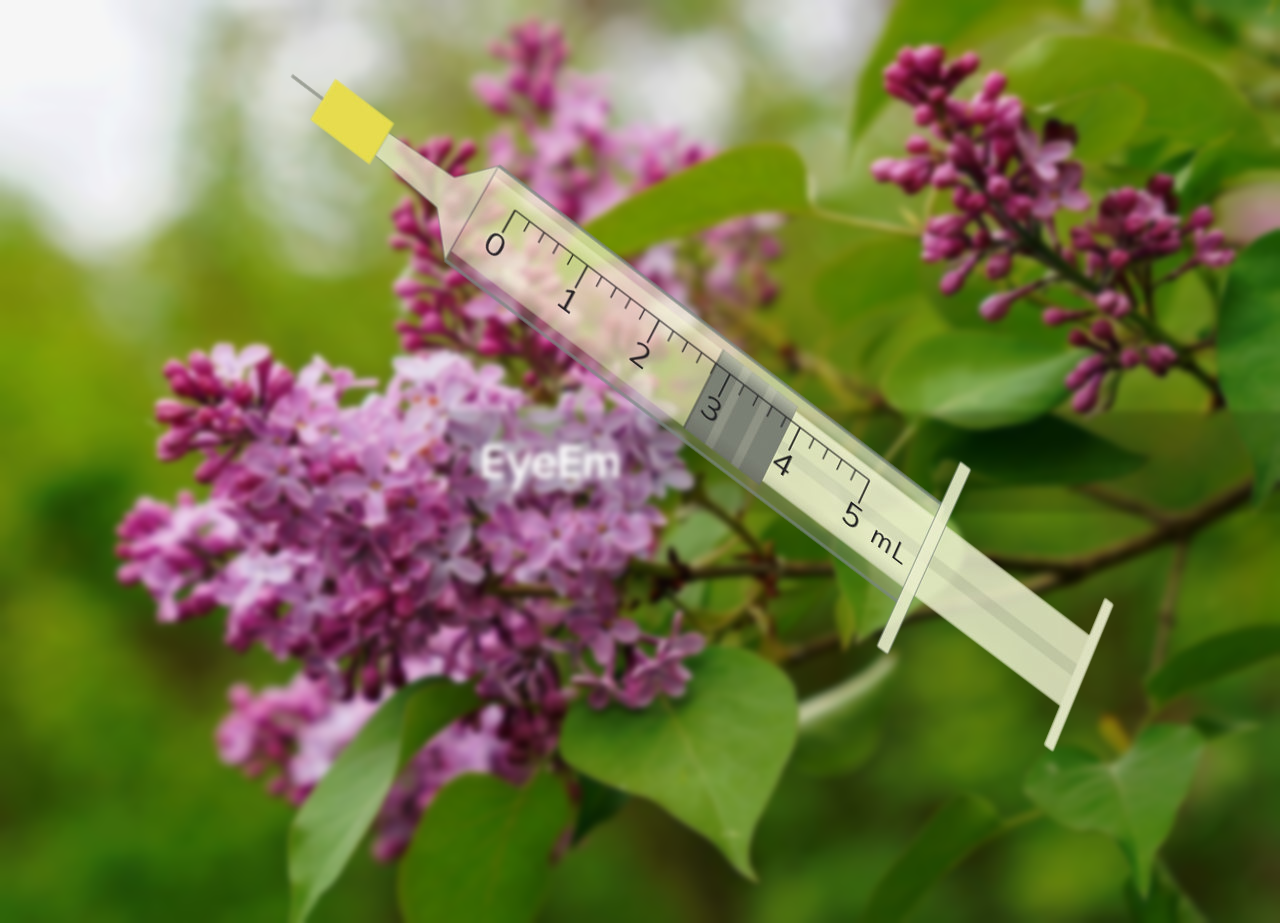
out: 2.8 mL
